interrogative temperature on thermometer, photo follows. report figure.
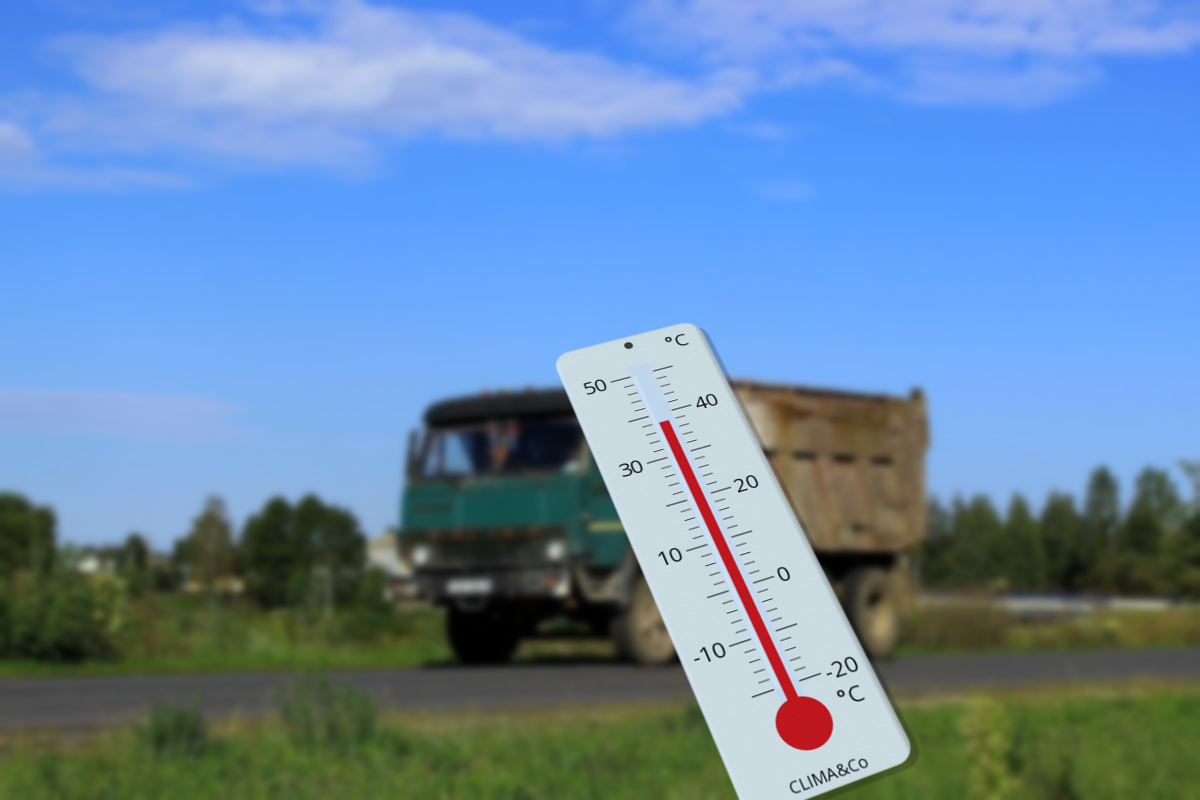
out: 38 °C
